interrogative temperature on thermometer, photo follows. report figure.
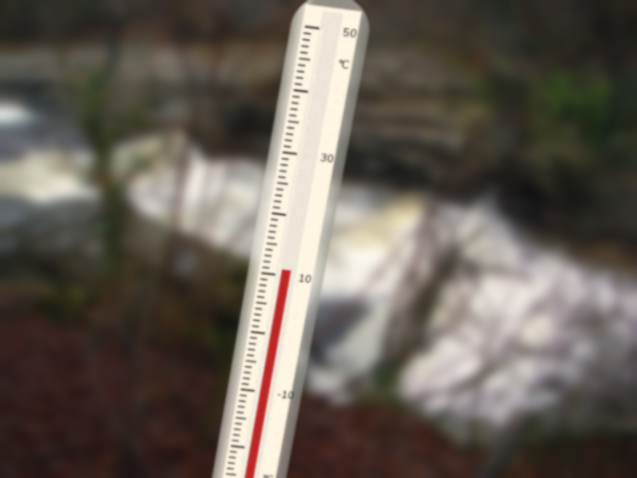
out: 11 °C
